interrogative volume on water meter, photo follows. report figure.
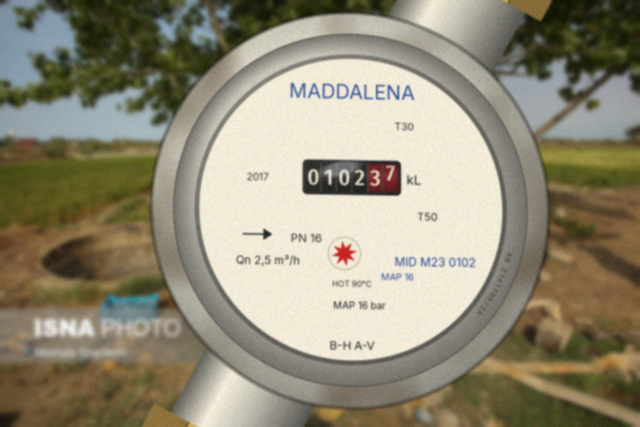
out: 102.37 kL
